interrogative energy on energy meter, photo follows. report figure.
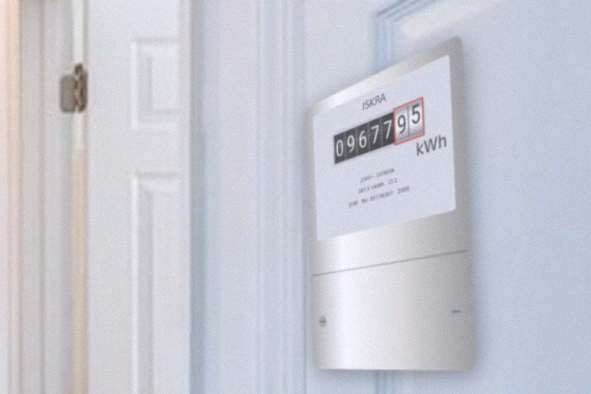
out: 9677.95 kWh
